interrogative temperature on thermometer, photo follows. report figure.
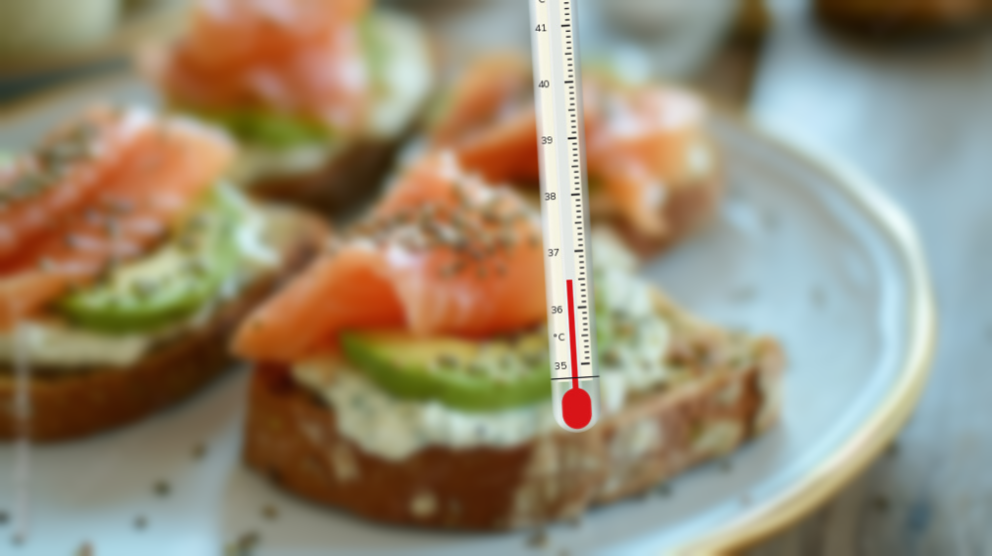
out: 36.5 °C
